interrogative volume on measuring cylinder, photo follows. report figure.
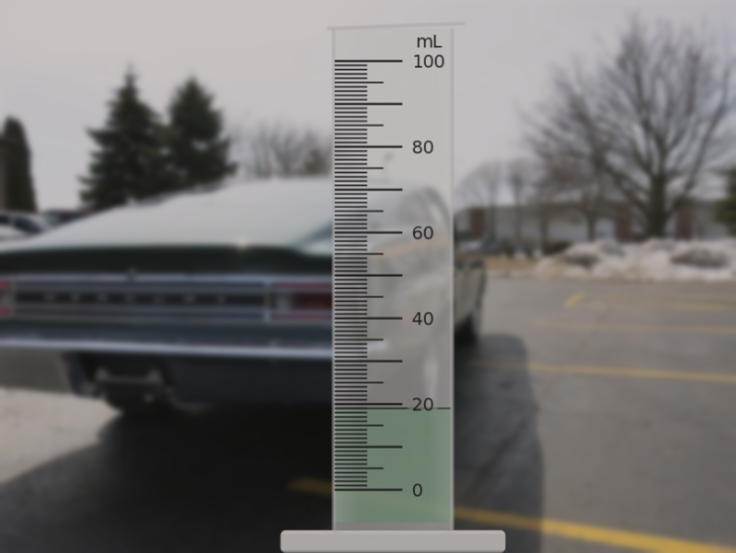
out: 19 mL
